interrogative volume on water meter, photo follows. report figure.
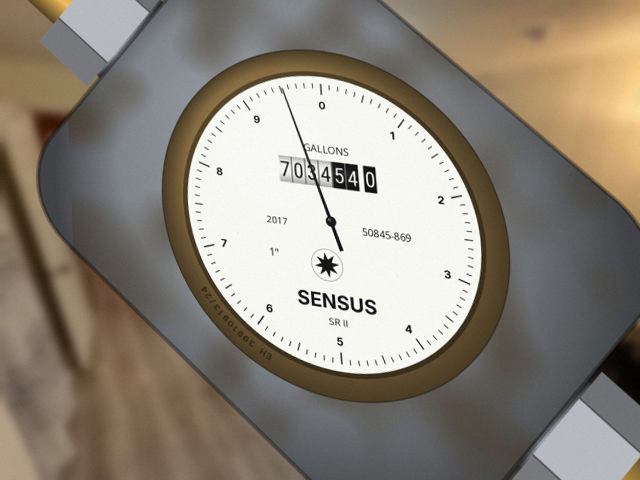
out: 7034539.5 gal
